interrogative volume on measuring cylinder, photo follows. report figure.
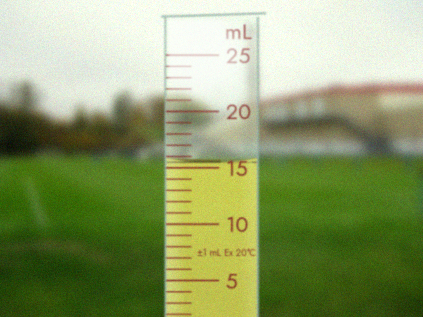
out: 15.5 mL
